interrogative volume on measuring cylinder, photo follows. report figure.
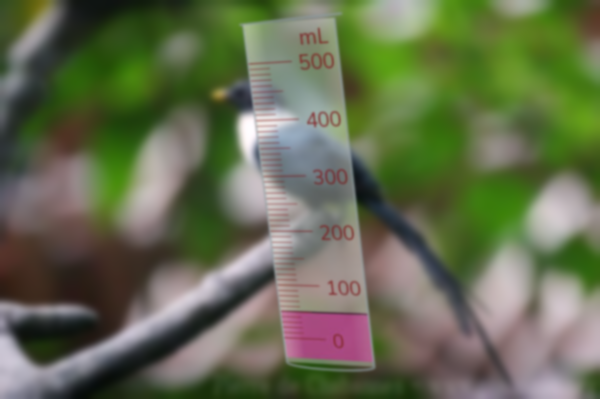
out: 50 mL
